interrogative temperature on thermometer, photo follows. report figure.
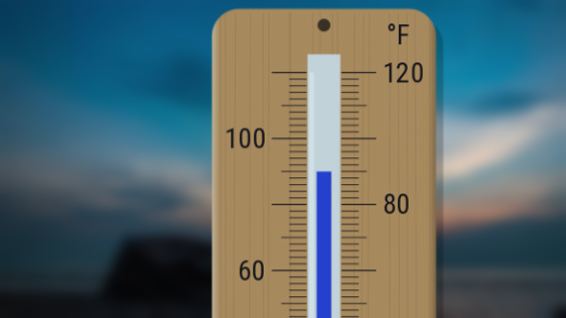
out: 90 °F
